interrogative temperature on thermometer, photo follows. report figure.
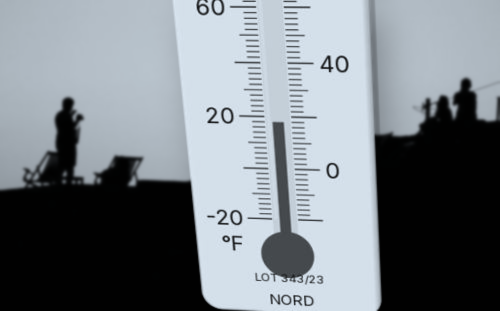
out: 18 °F
